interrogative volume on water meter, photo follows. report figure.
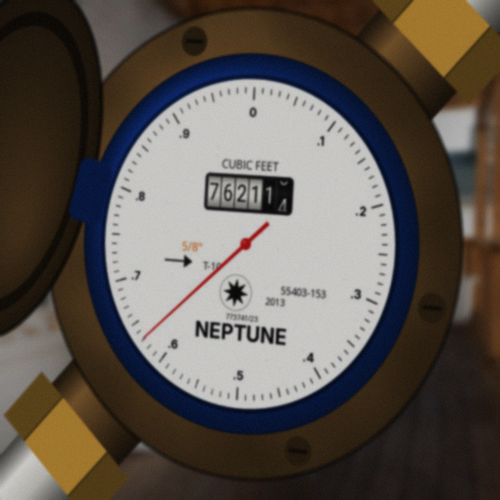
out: 762113.63 ft³
